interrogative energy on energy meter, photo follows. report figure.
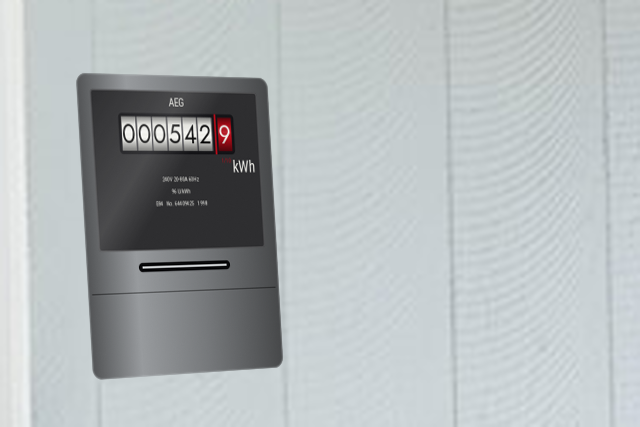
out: 542.9 kWh
